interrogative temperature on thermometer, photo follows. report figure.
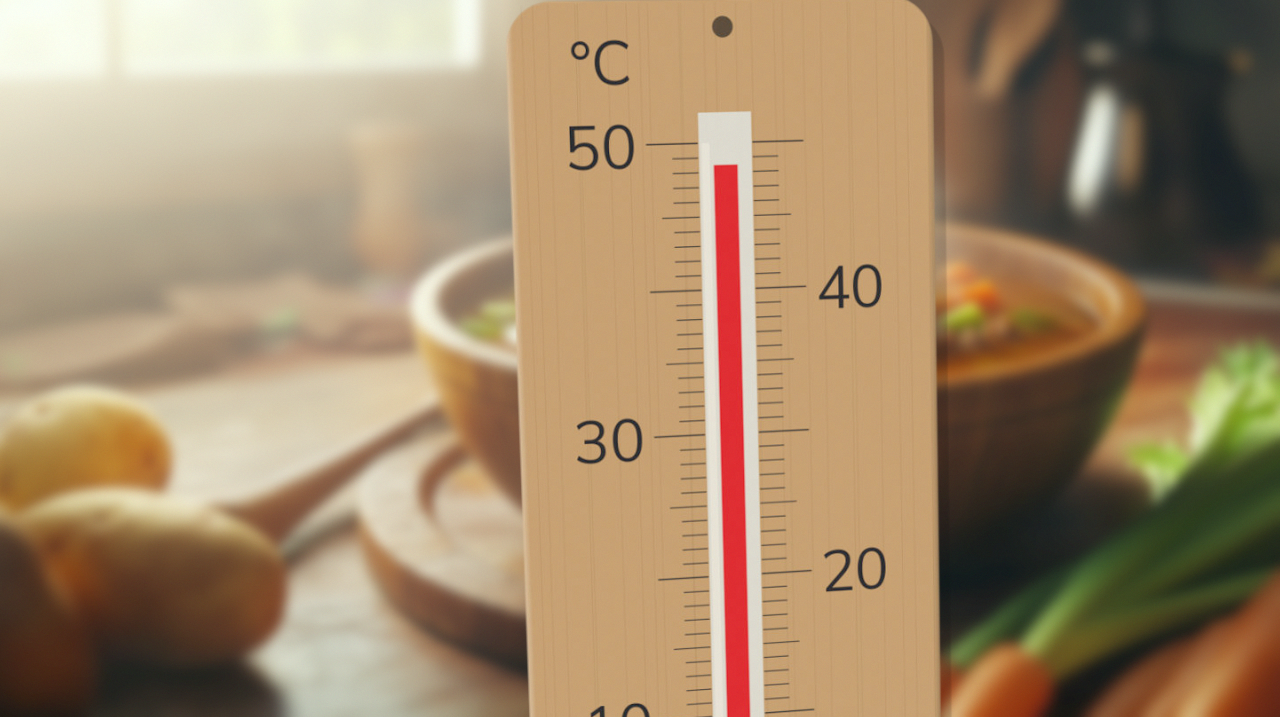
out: 48.5 °C
